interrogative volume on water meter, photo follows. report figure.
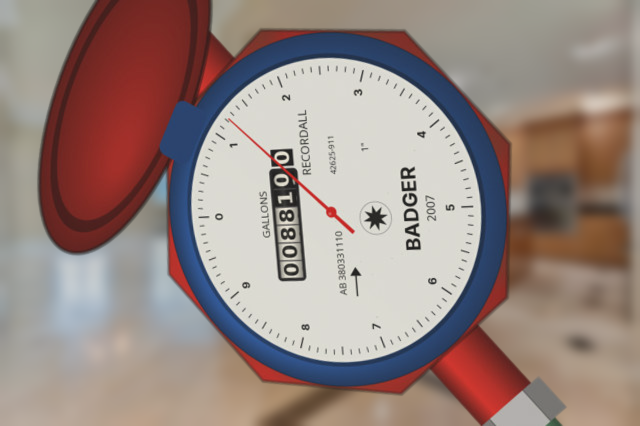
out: 88101.2 gal
